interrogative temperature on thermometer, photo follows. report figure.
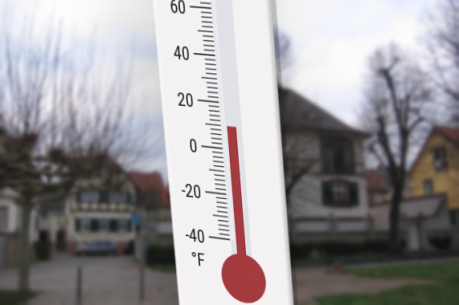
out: 10 °F
